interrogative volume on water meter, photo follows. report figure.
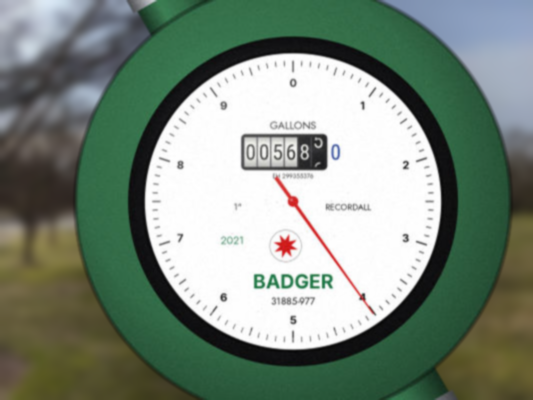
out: 56854.0 gal
